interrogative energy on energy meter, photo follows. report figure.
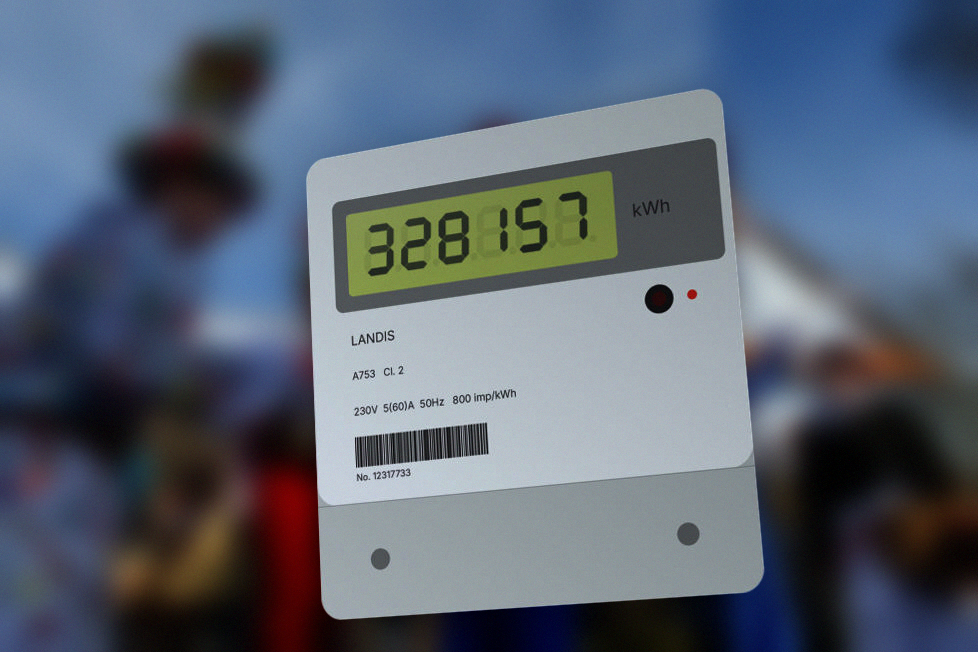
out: 328157 kWh
